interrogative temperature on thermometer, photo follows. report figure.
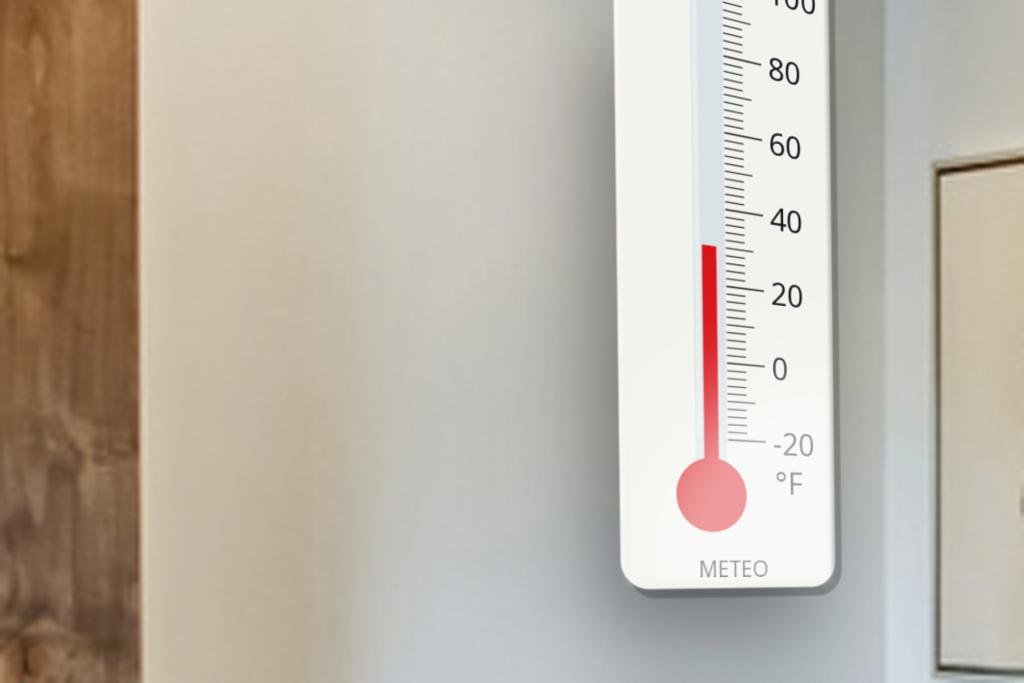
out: 30 °F
